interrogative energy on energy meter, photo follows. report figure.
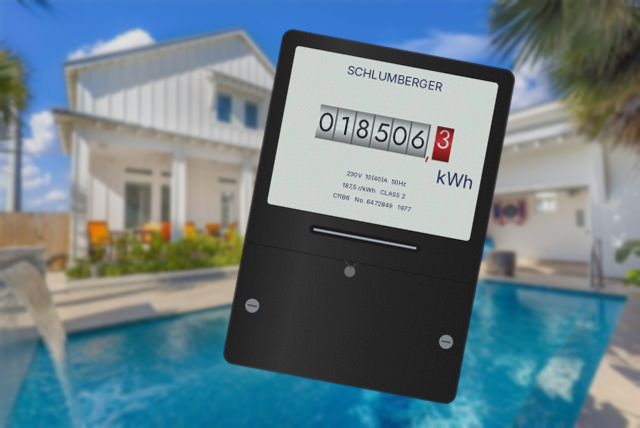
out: 18506.3 kWh
